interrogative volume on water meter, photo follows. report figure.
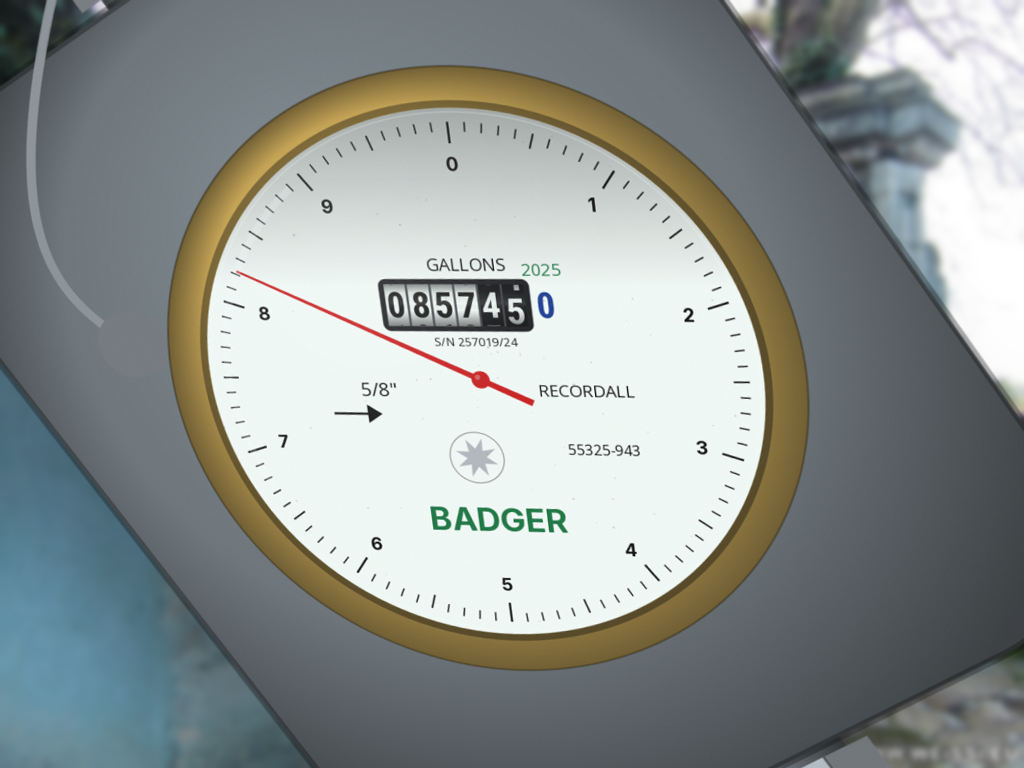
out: 857448.2 gal
